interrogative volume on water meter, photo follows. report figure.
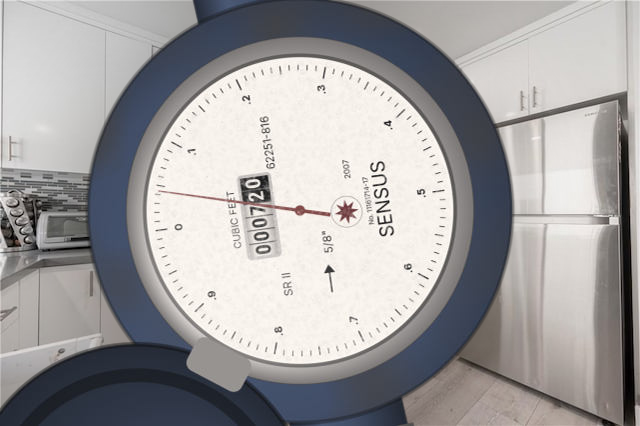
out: 720.04 ft³
